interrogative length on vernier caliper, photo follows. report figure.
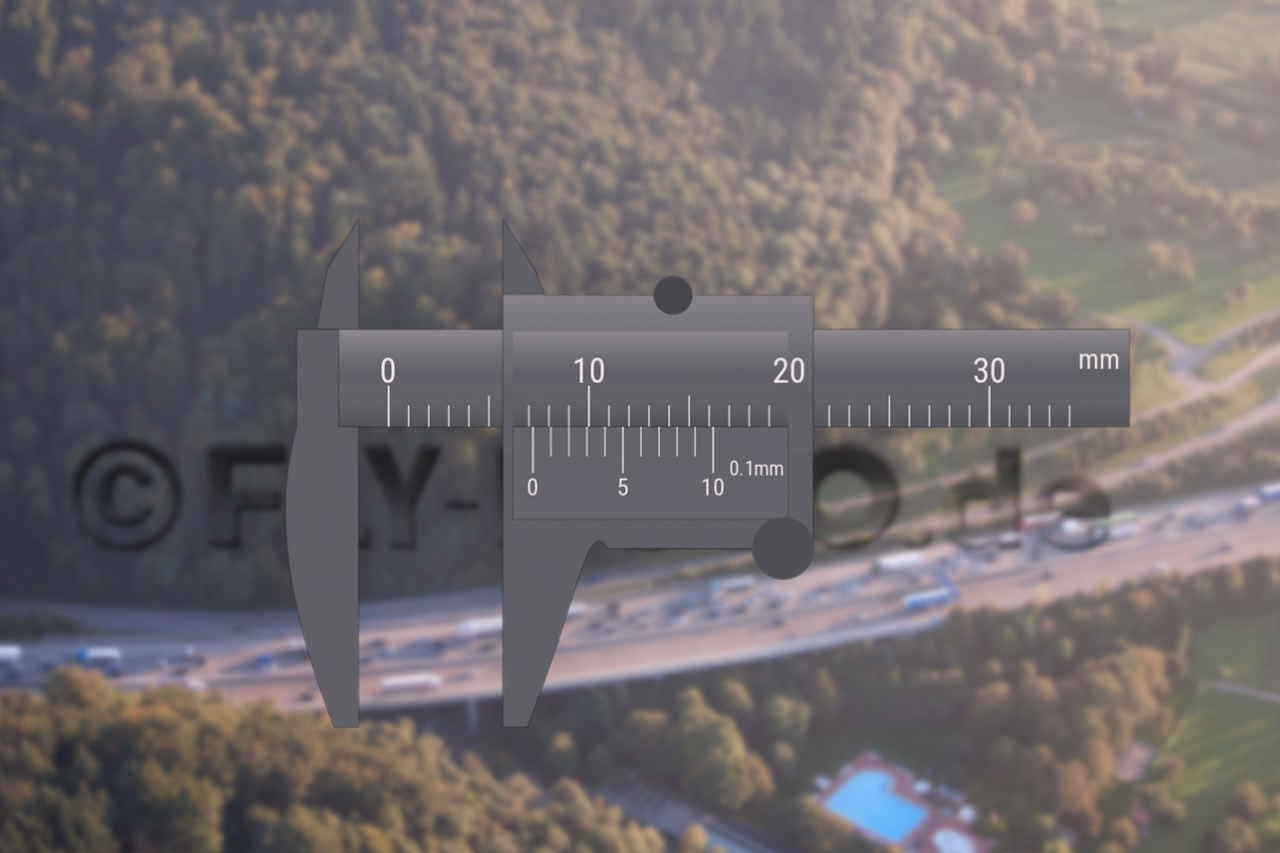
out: 7.2 mm
